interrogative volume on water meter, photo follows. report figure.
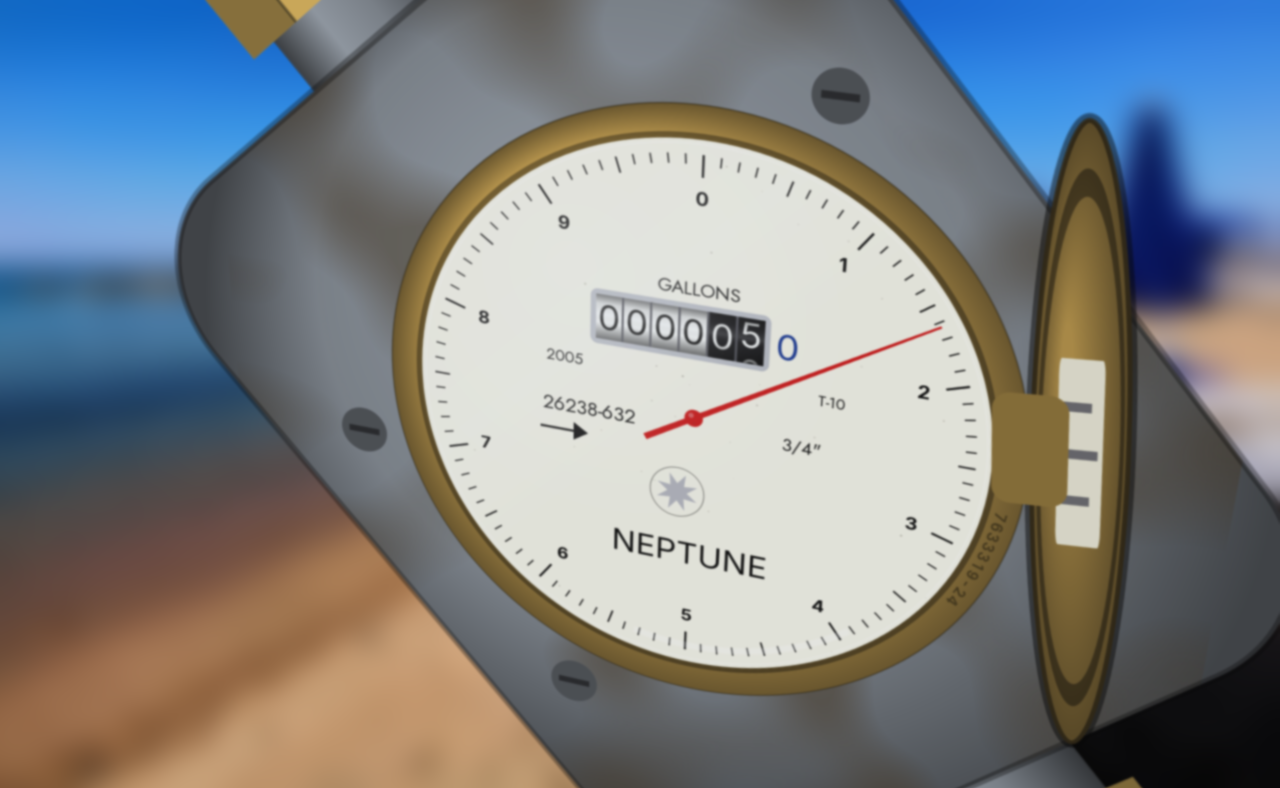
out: 51.6 gal
